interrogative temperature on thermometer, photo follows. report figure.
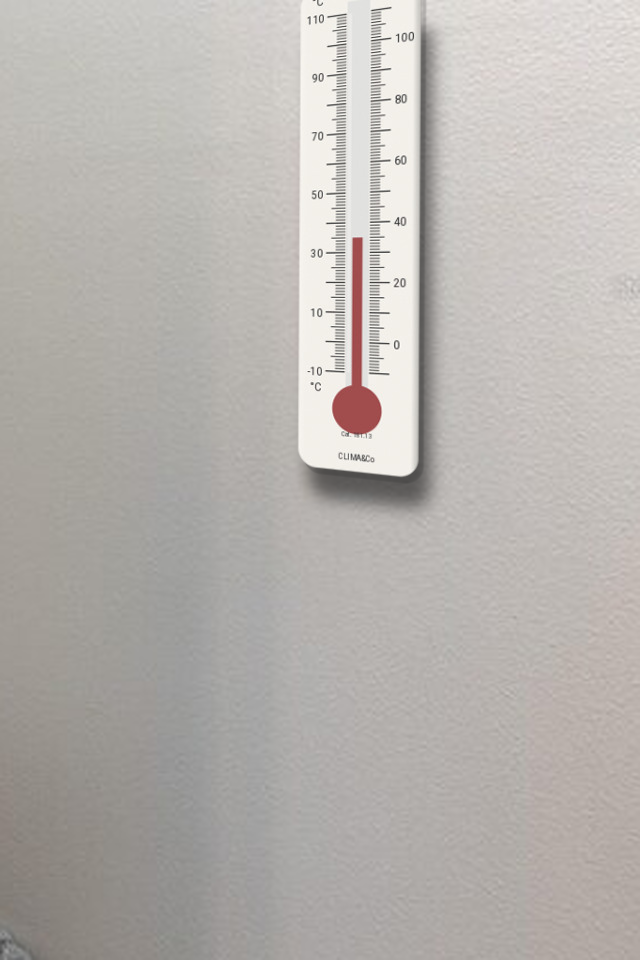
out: 35 °C
